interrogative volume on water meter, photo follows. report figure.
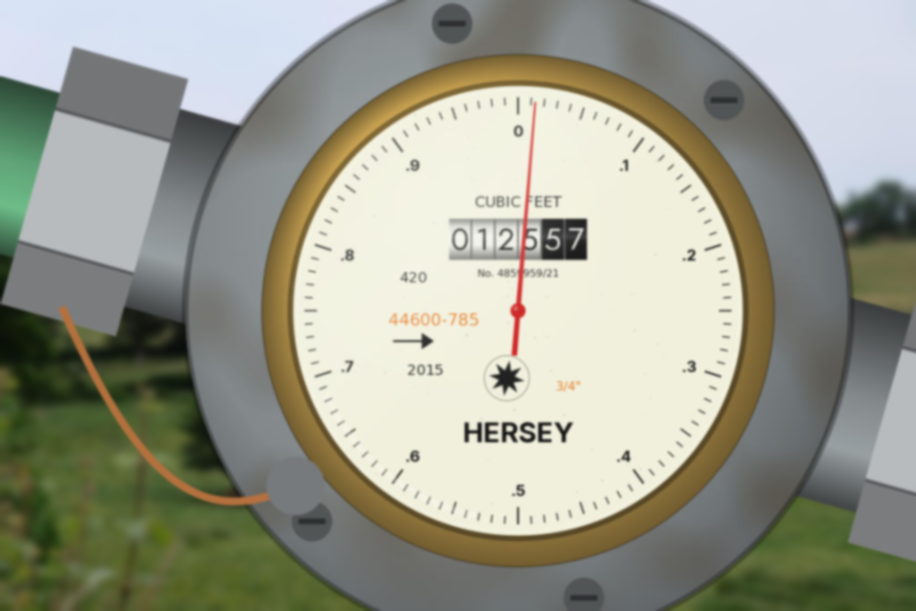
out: 12557.01 ft³
